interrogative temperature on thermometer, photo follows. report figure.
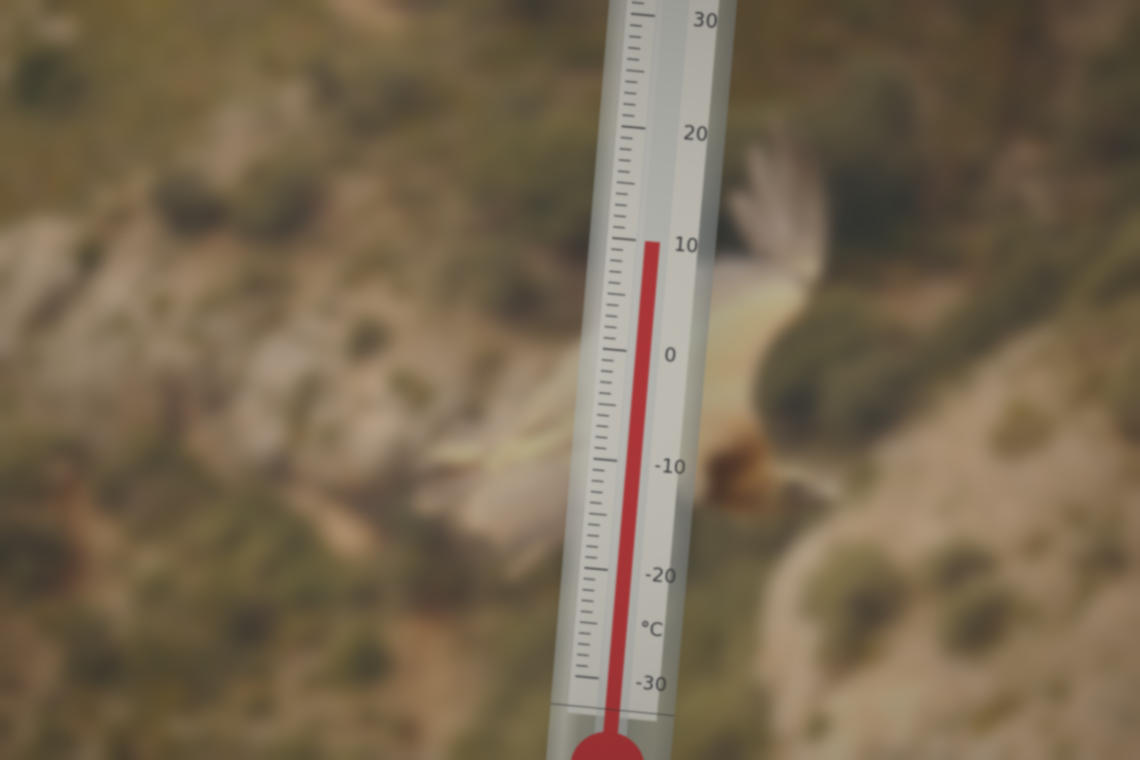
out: 10 °C
